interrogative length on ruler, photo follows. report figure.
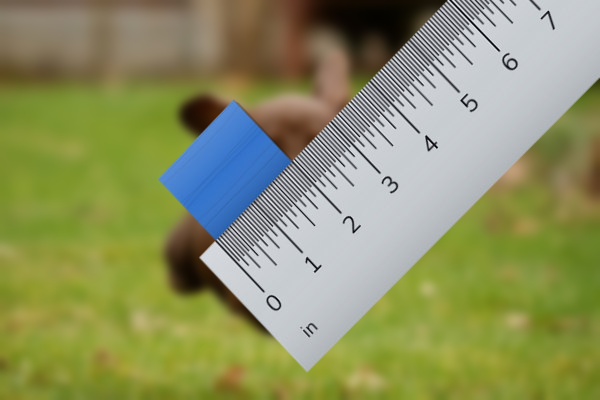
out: 2 in
